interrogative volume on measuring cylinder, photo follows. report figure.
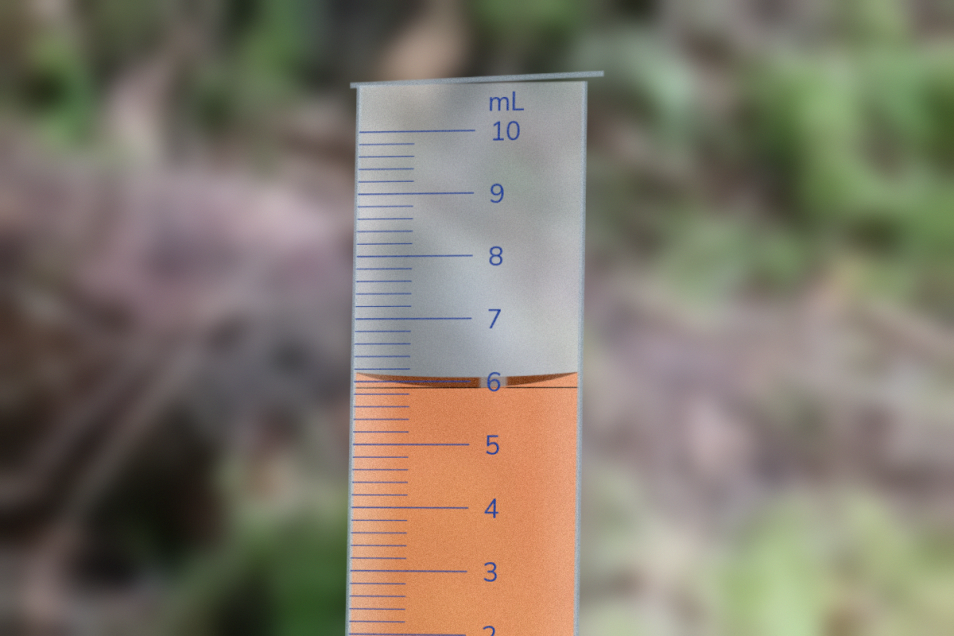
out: 5.9 mL
